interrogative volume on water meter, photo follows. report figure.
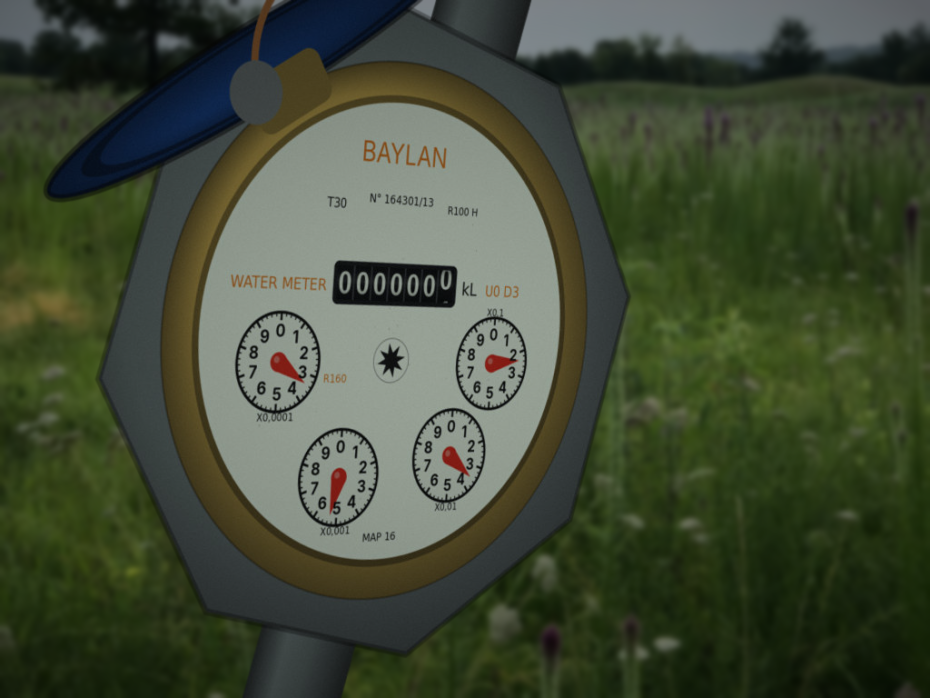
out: 0.2353 kL
